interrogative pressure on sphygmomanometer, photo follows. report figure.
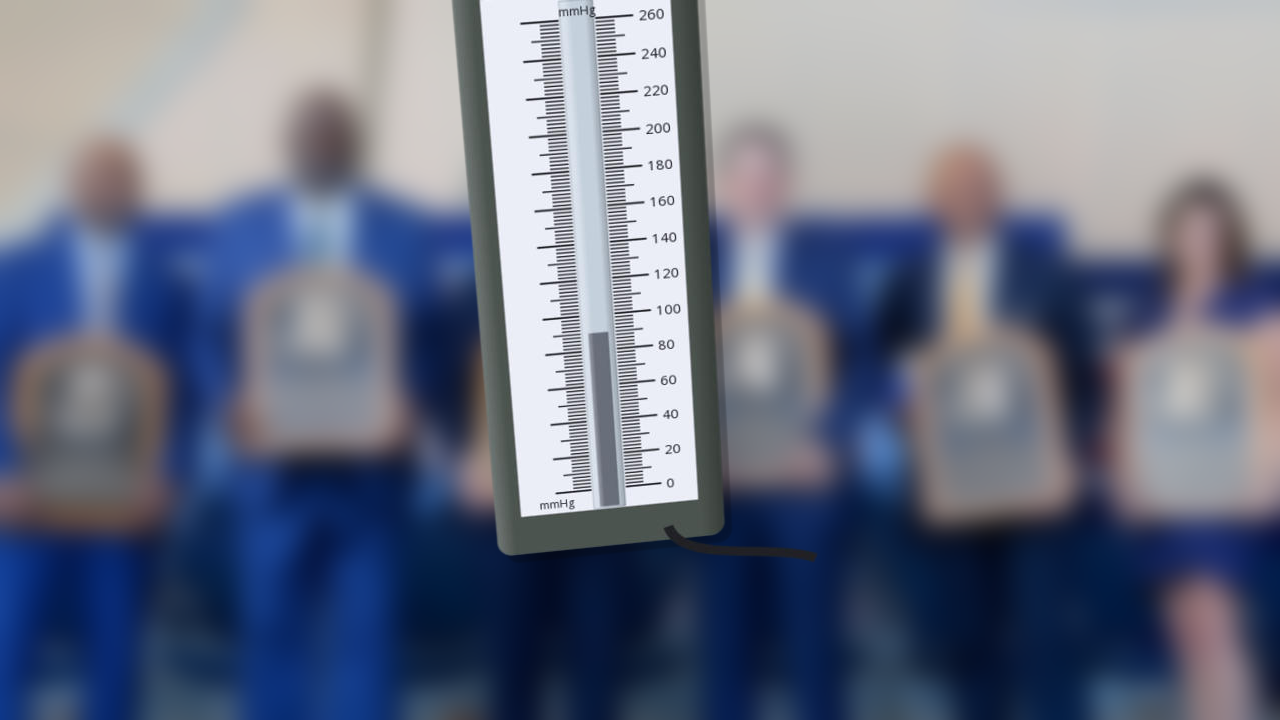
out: 90 mmHg
